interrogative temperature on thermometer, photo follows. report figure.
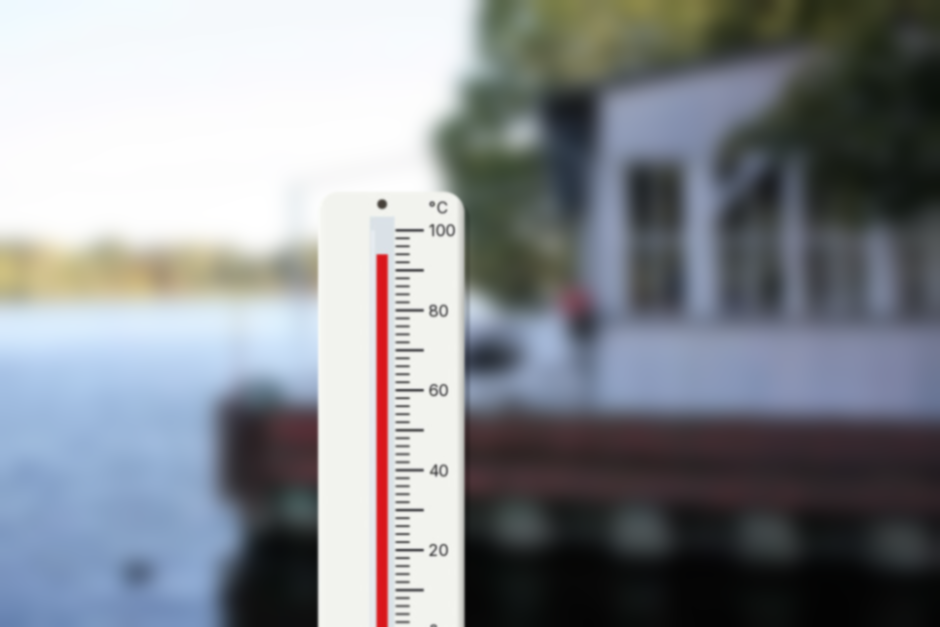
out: 94 °C
